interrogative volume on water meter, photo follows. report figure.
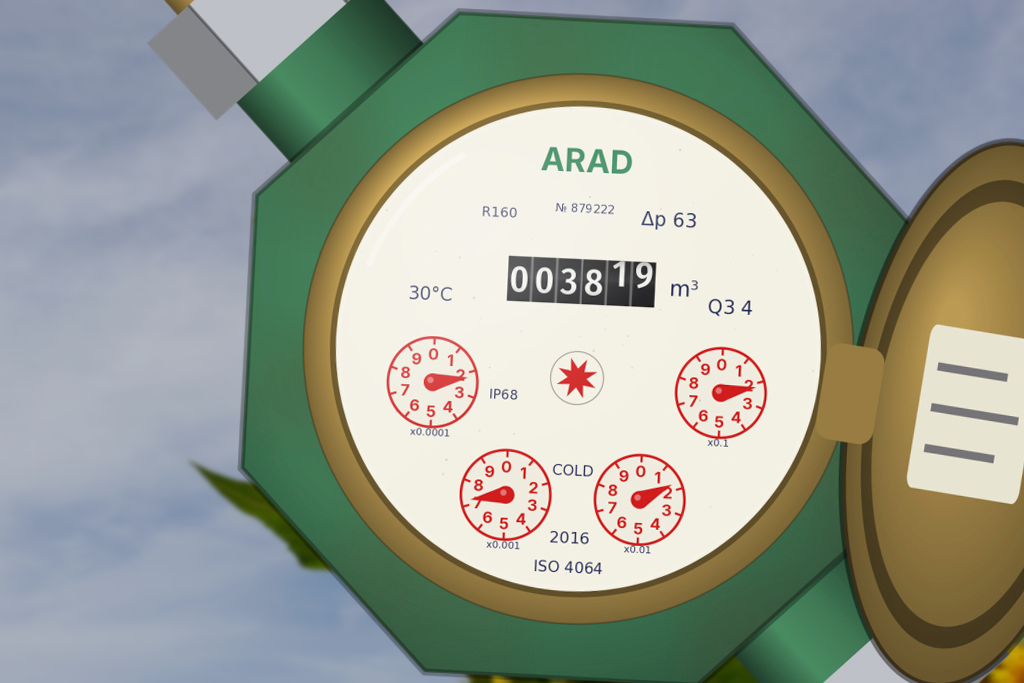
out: 3819.2172 m³
